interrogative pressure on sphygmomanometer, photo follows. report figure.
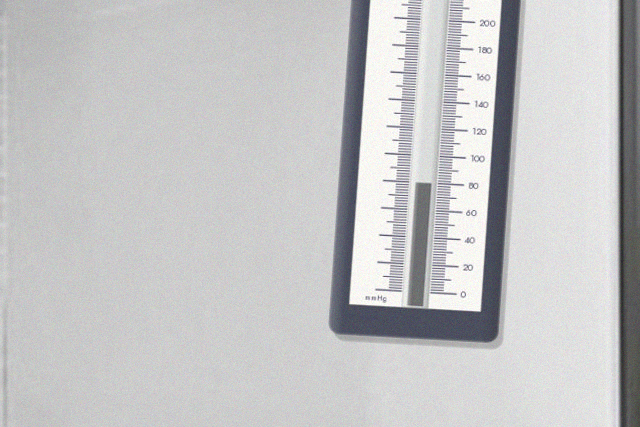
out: 80 mmHg
